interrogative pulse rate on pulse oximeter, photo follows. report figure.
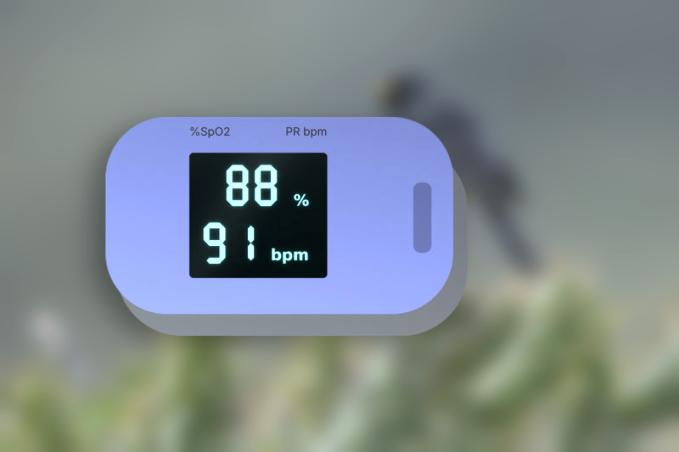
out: 91 bpm
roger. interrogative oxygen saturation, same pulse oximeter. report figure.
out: 88 %
